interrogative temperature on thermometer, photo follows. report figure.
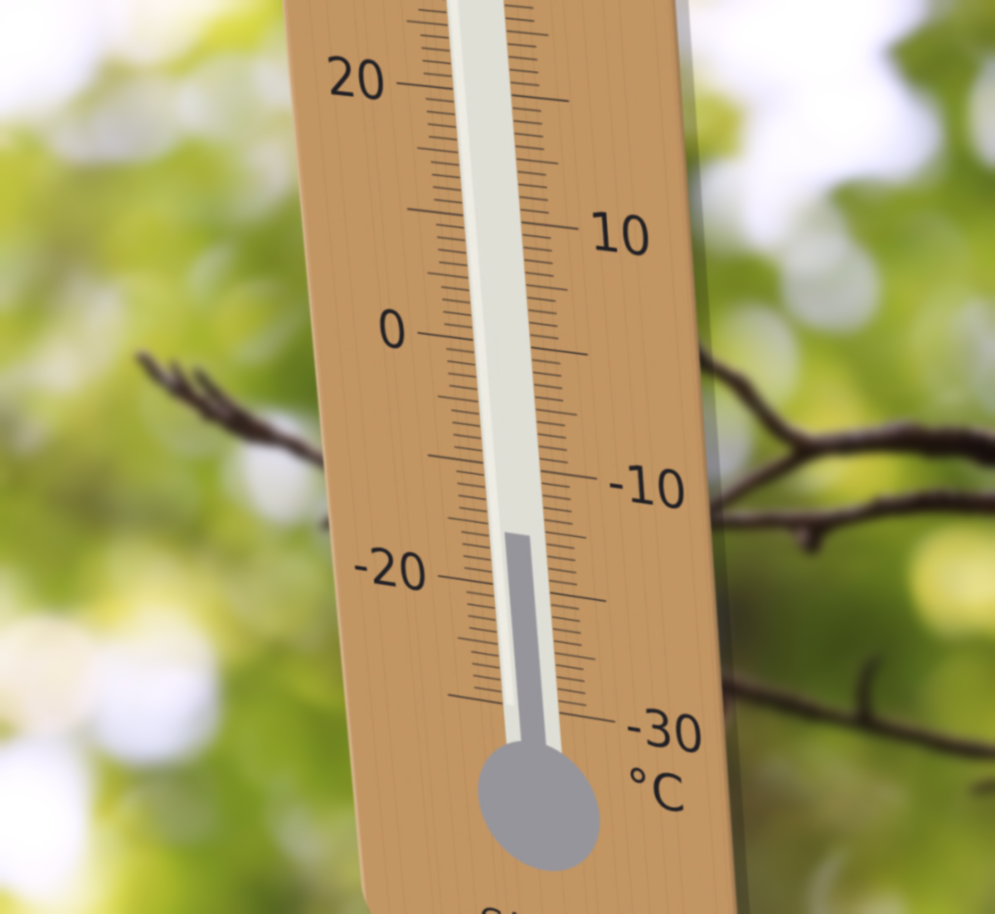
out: -15.5 °C
